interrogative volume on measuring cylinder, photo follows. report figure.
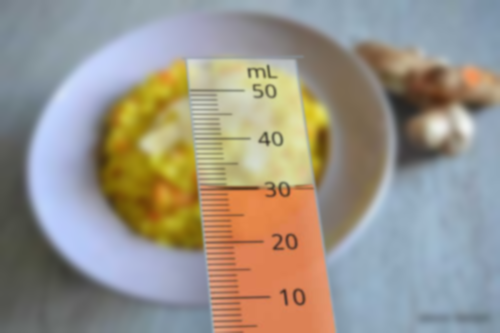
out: 30 mL
